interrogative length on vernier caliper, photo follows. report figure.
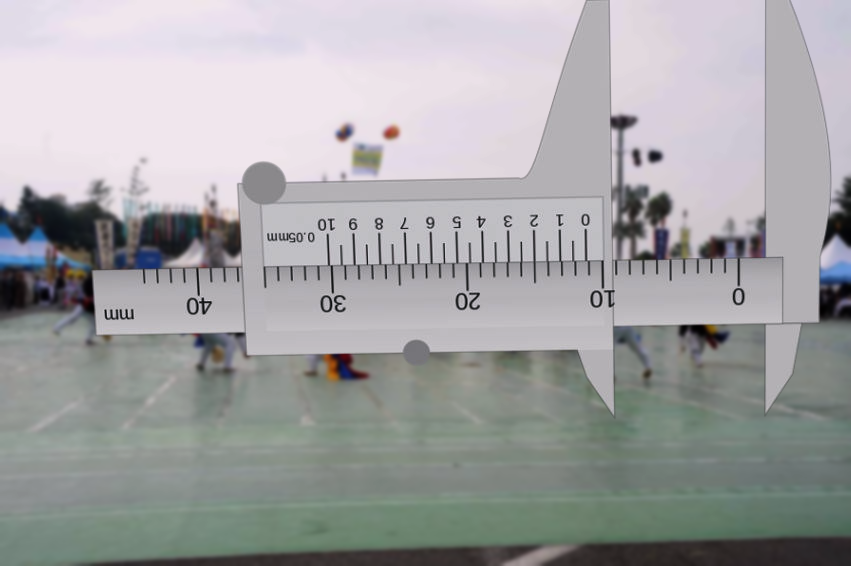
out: 11.2 mm
